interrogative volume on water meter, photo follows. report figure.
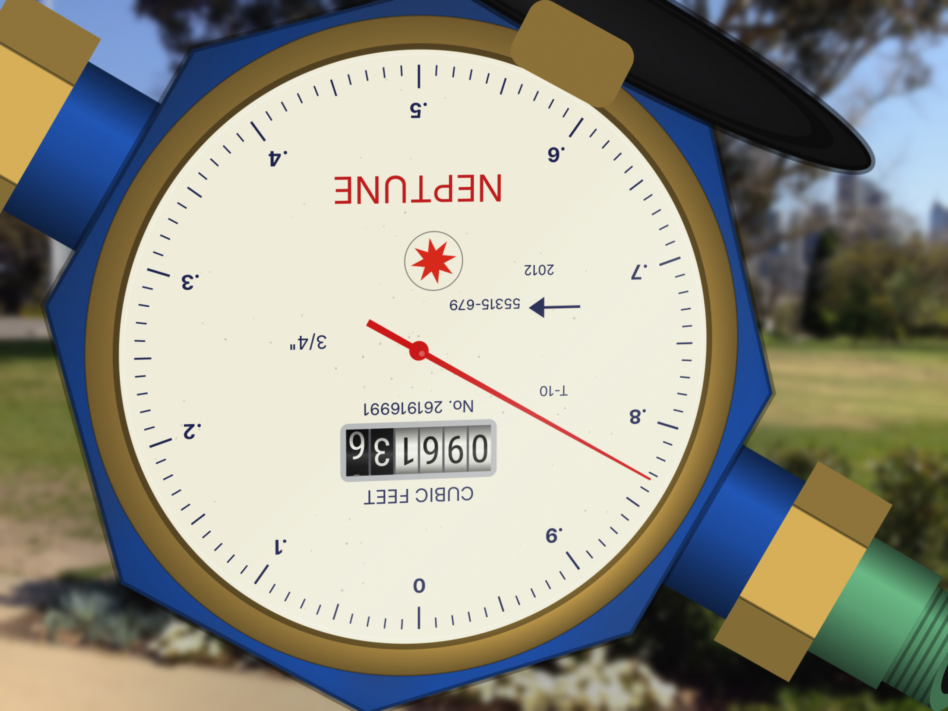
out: 96135.83 ft³
